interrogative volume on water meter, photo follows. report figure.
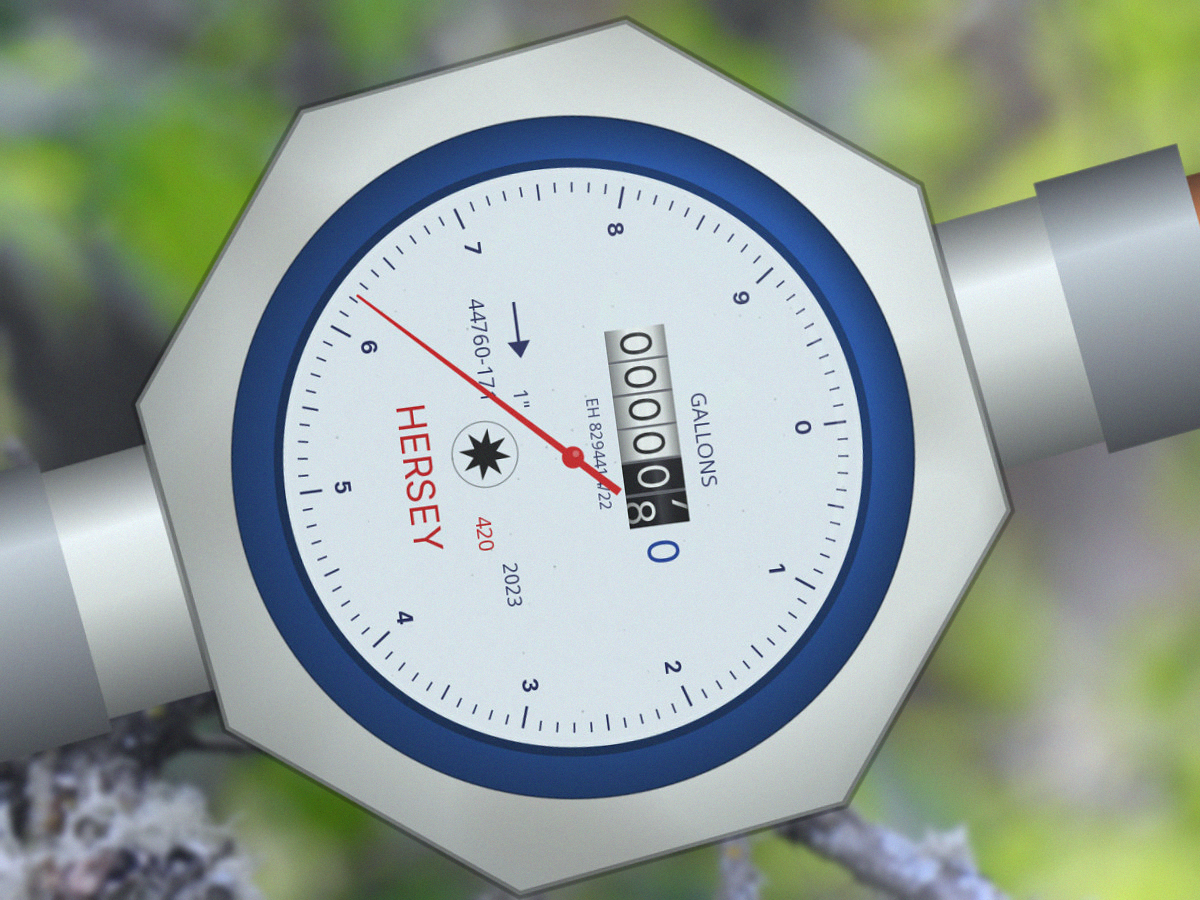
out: 76.2 gal
